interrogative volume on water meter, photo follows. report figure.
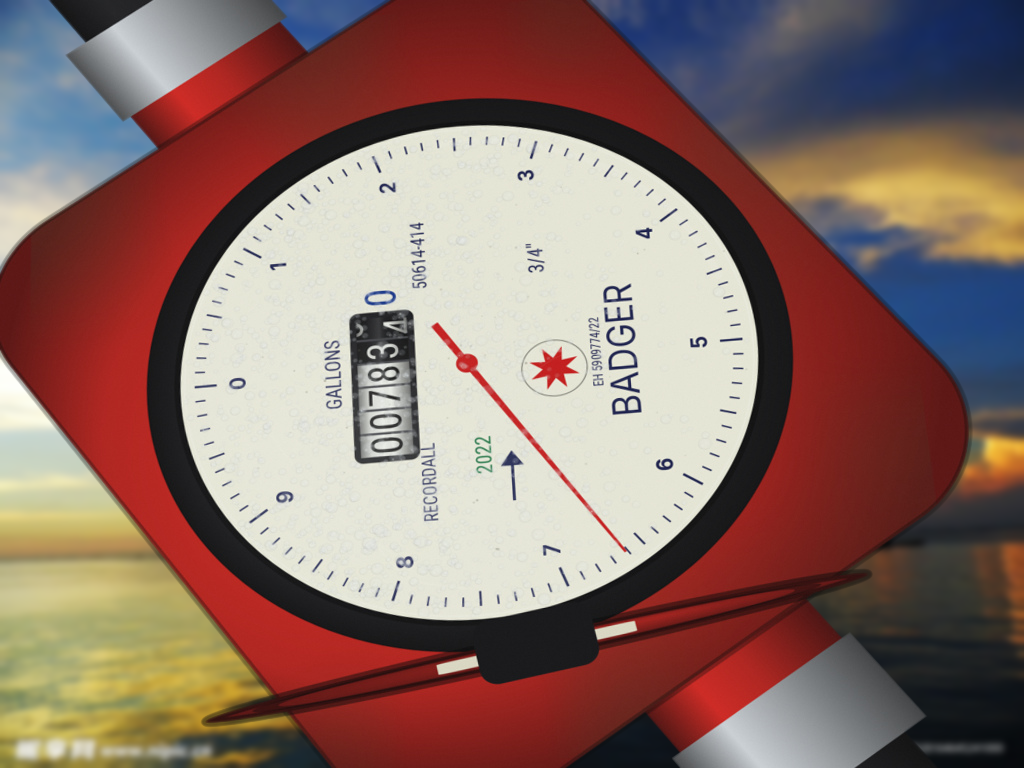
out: 78336.6 gal
